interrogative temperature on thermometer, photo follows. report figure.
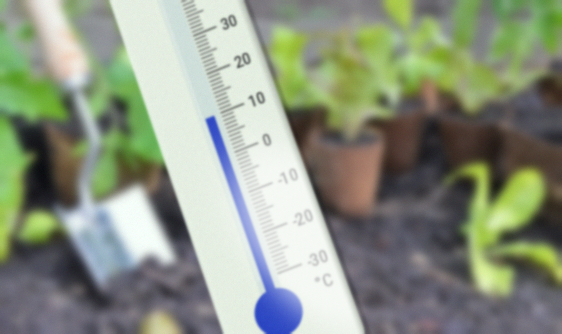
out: 10 °C
